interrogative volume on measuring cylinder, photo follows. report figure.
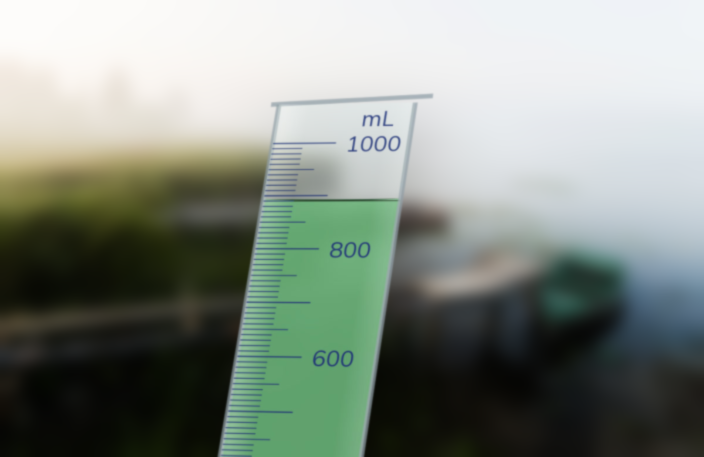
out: 890 mL
